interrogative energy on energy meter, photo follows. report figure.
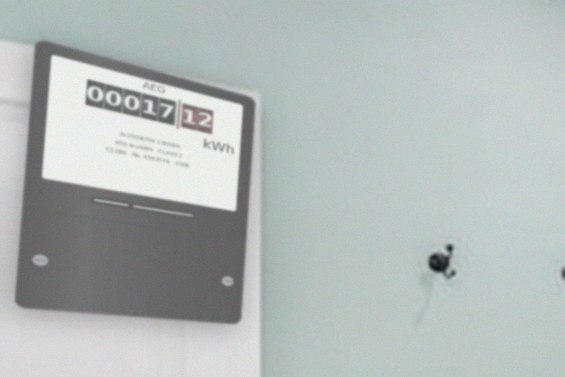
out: 17.12 kWh
